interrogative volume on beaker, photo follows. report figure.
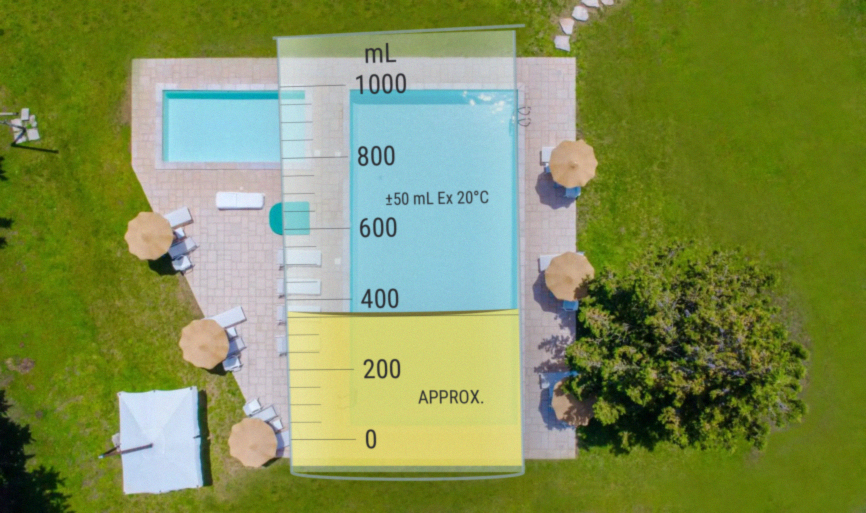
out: 350 mL
